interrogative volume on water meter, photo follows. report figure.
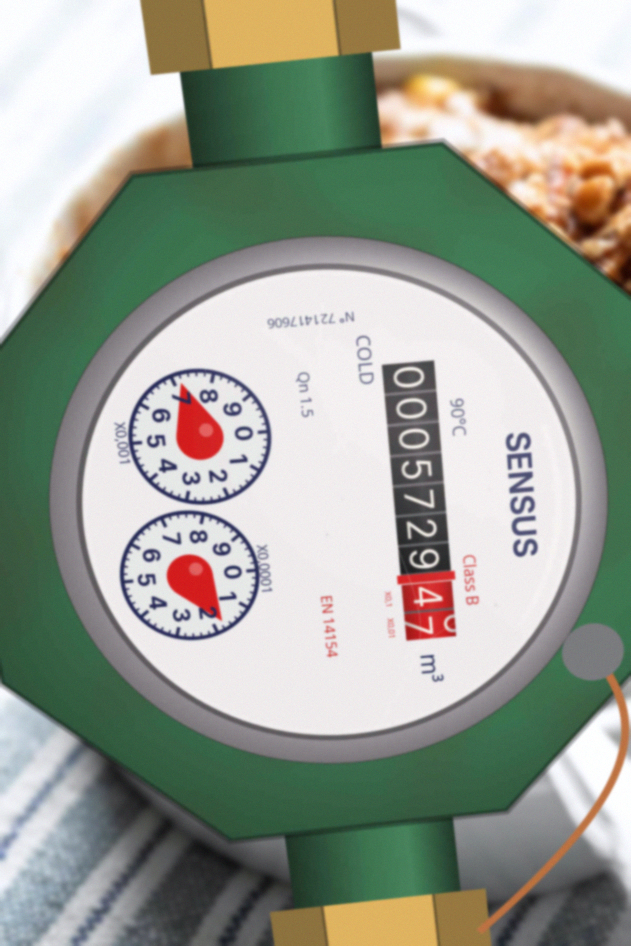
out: 5729.4671 m³
